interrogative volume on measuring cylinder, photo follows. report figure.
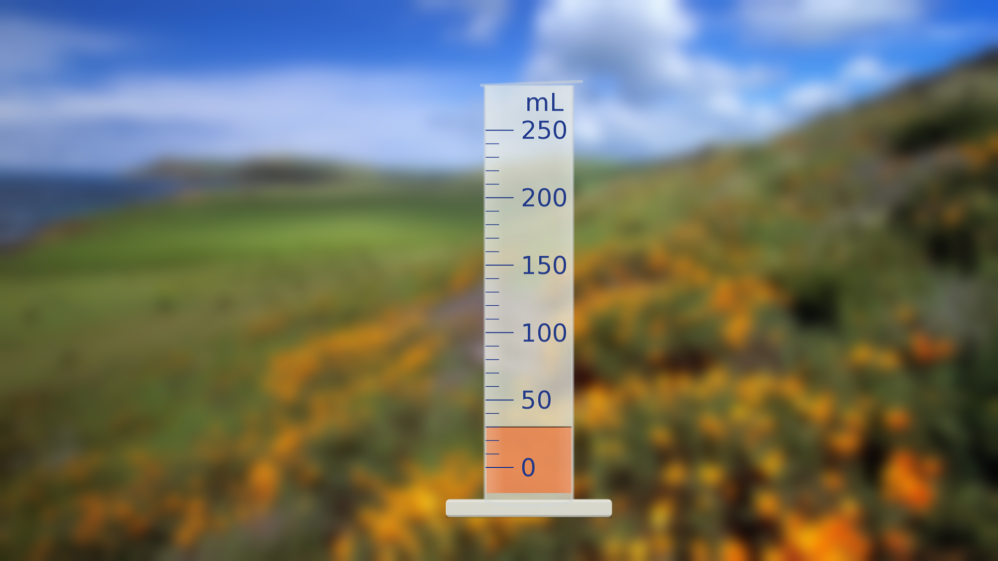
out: 30 mL
